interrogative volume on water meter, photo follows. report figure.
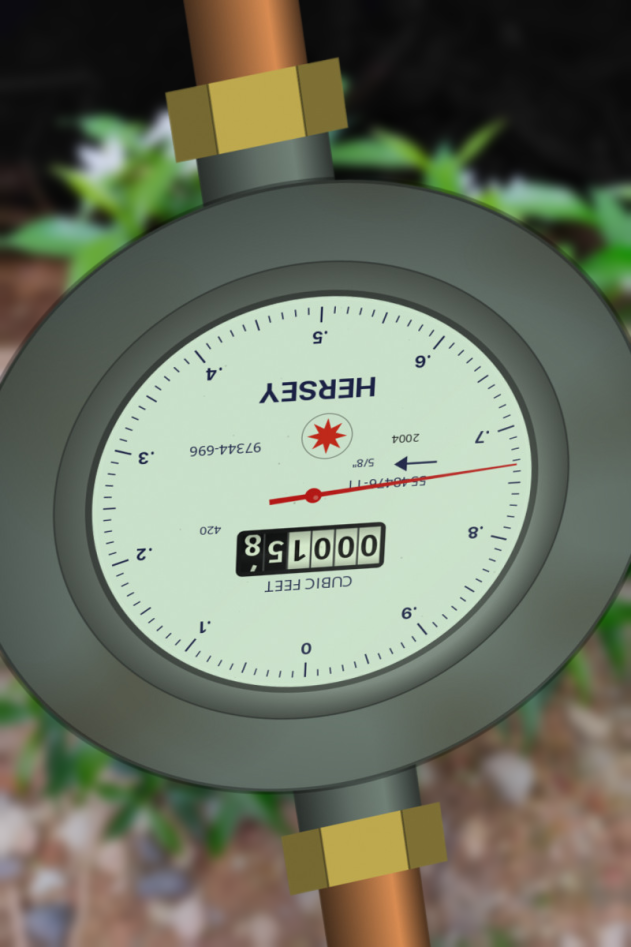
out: 157.73 ft³
